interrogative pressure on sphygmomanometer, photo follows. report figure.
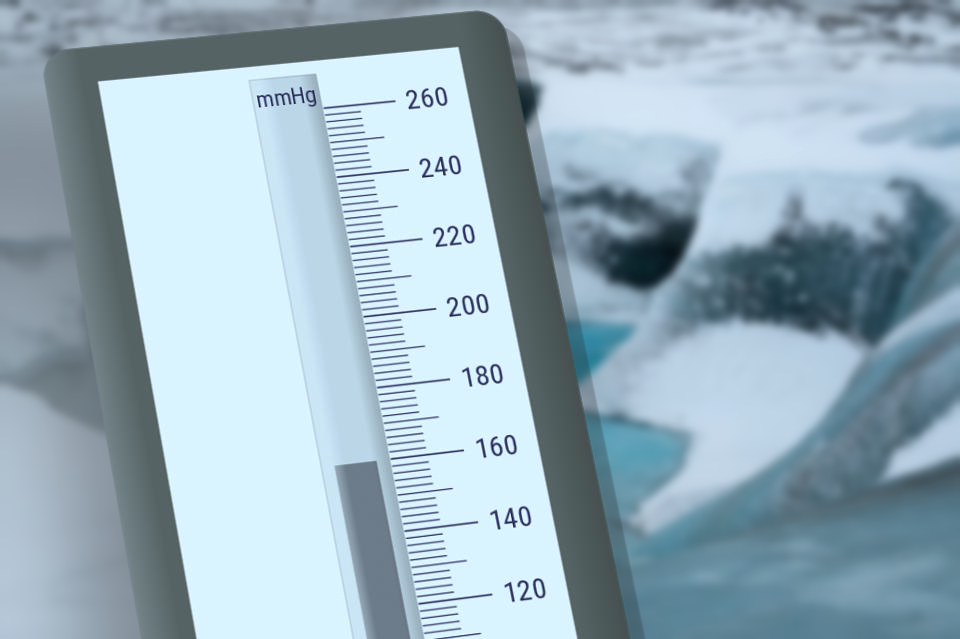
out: 160 mmHg
